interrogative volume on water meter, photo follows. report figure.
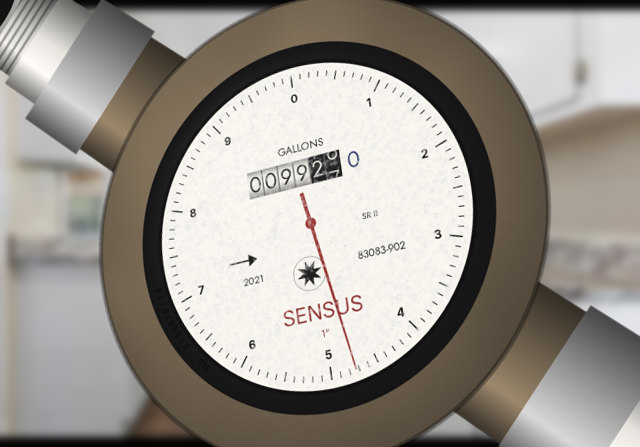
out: 99264.7 gal
